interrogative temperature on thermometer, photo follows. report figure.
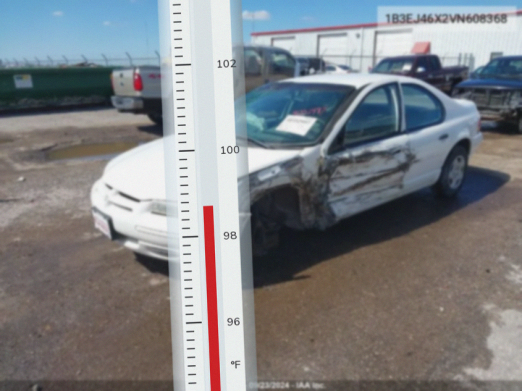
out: 98.7 °F
